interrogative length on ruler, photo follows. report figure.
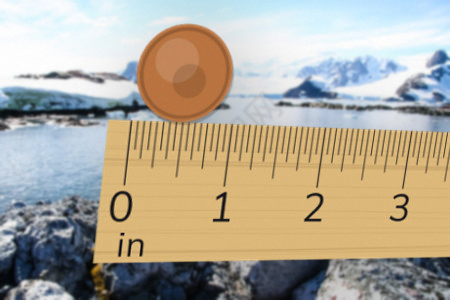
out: 0.9375 in
